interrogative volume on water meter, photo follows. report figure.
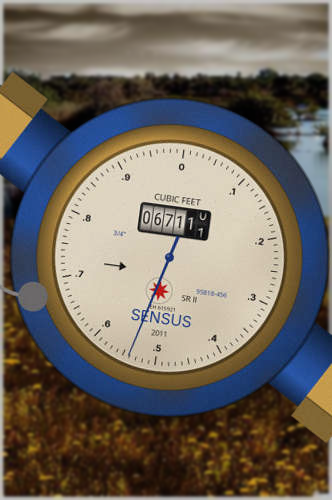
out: 67110.54 ft³
